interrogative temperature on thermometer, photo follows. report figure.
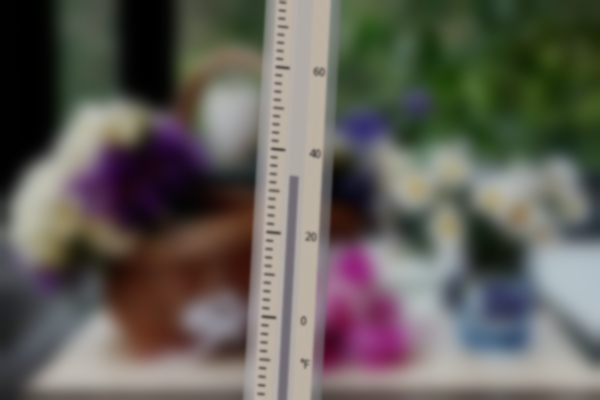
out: 34 °F
